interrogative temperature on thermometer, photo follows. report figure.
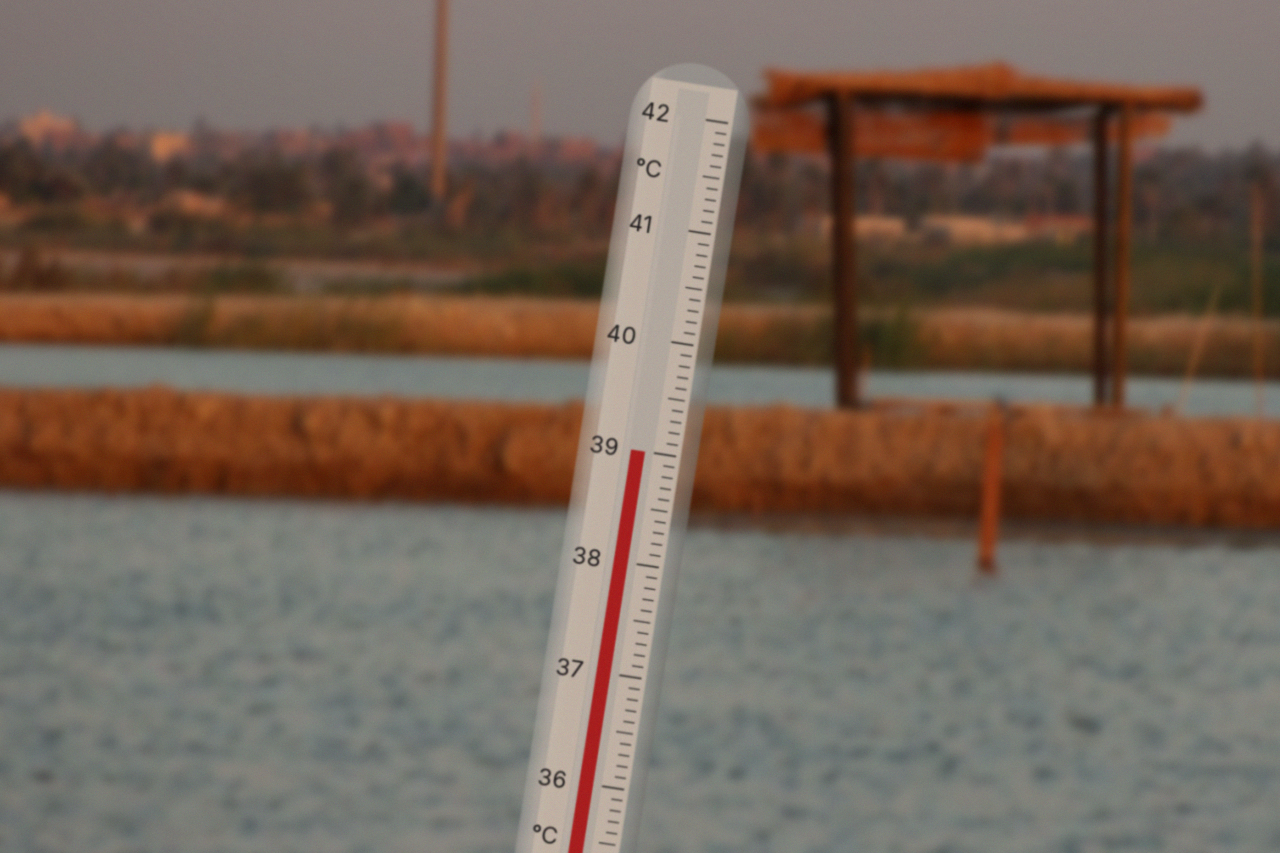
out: 39 °C
